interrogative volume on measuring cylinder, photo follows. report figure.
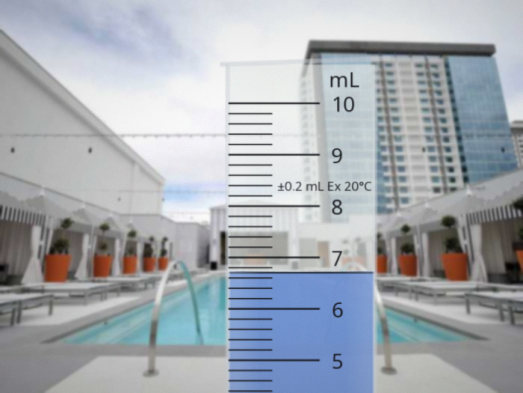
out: 6.7 mL
